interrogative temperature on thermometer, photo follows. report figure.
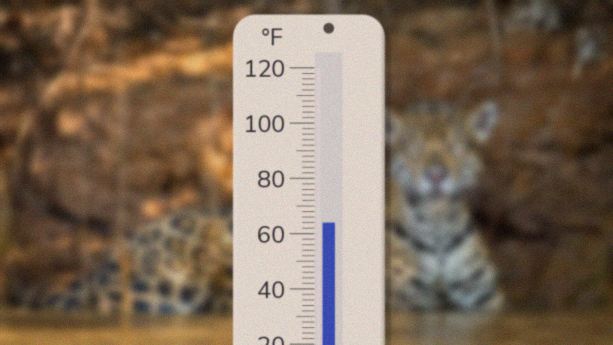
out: 64 °F
